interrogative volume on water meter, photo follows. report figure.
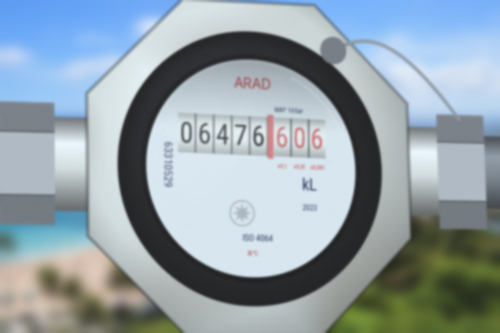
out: 6476.606 kL
